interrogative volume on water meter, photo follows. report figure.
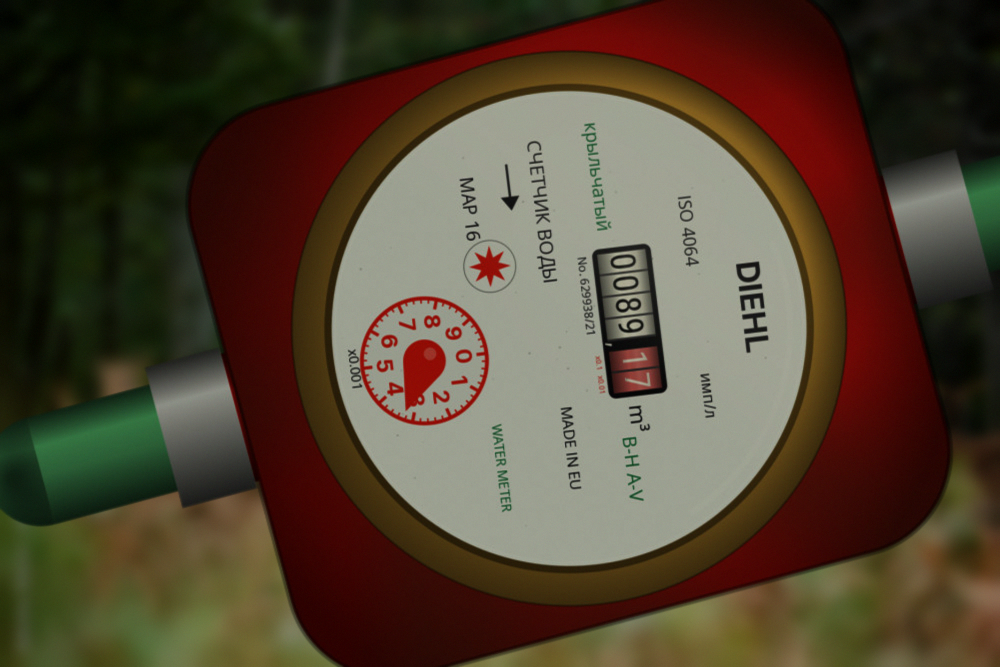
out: 89.173 m³
